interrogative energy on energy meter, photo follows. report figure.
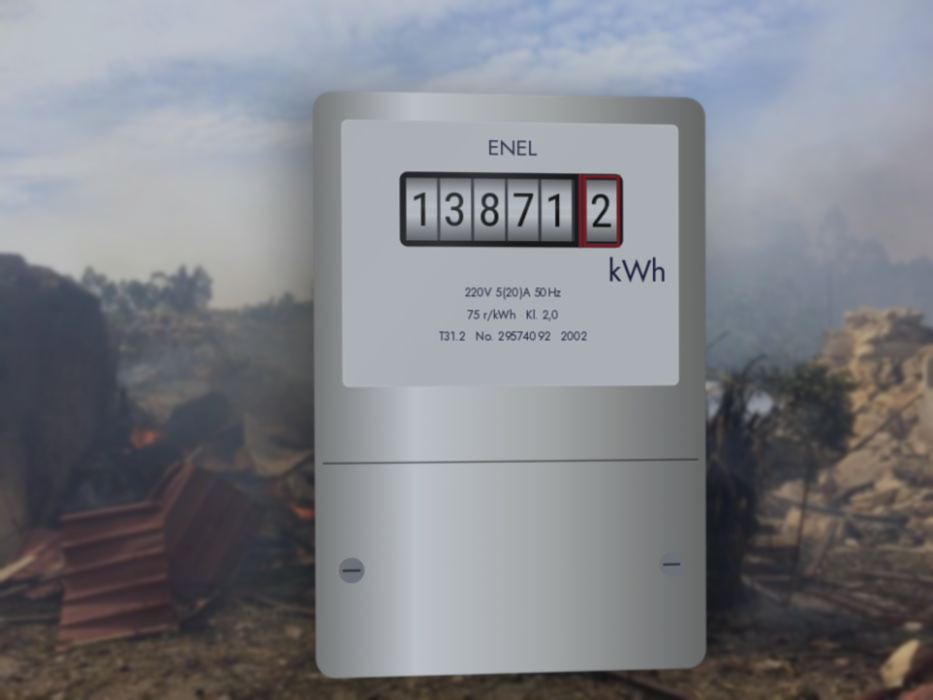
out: 13871.2 kWh
